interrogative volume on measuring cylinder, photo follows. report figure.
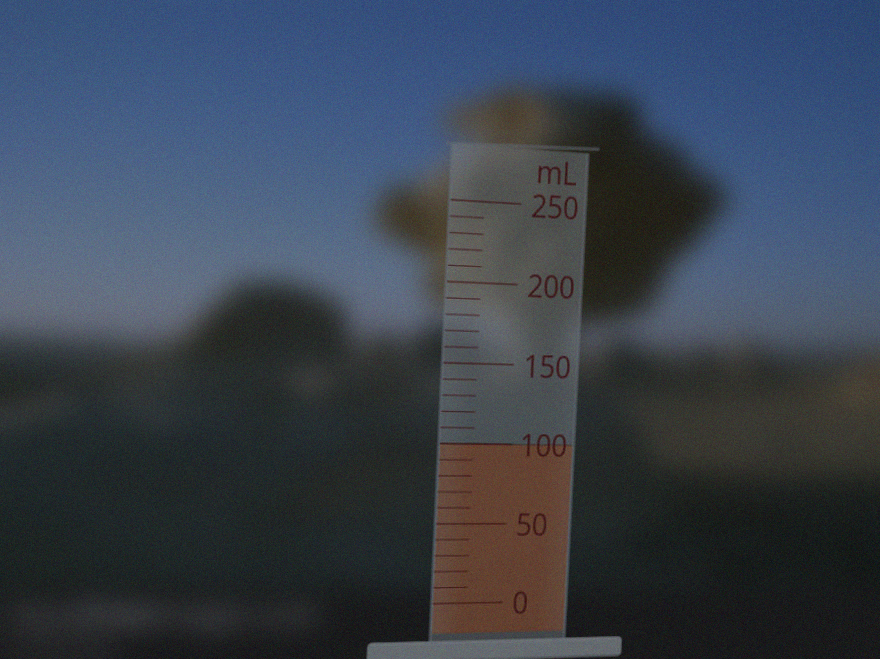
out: 100 mL
